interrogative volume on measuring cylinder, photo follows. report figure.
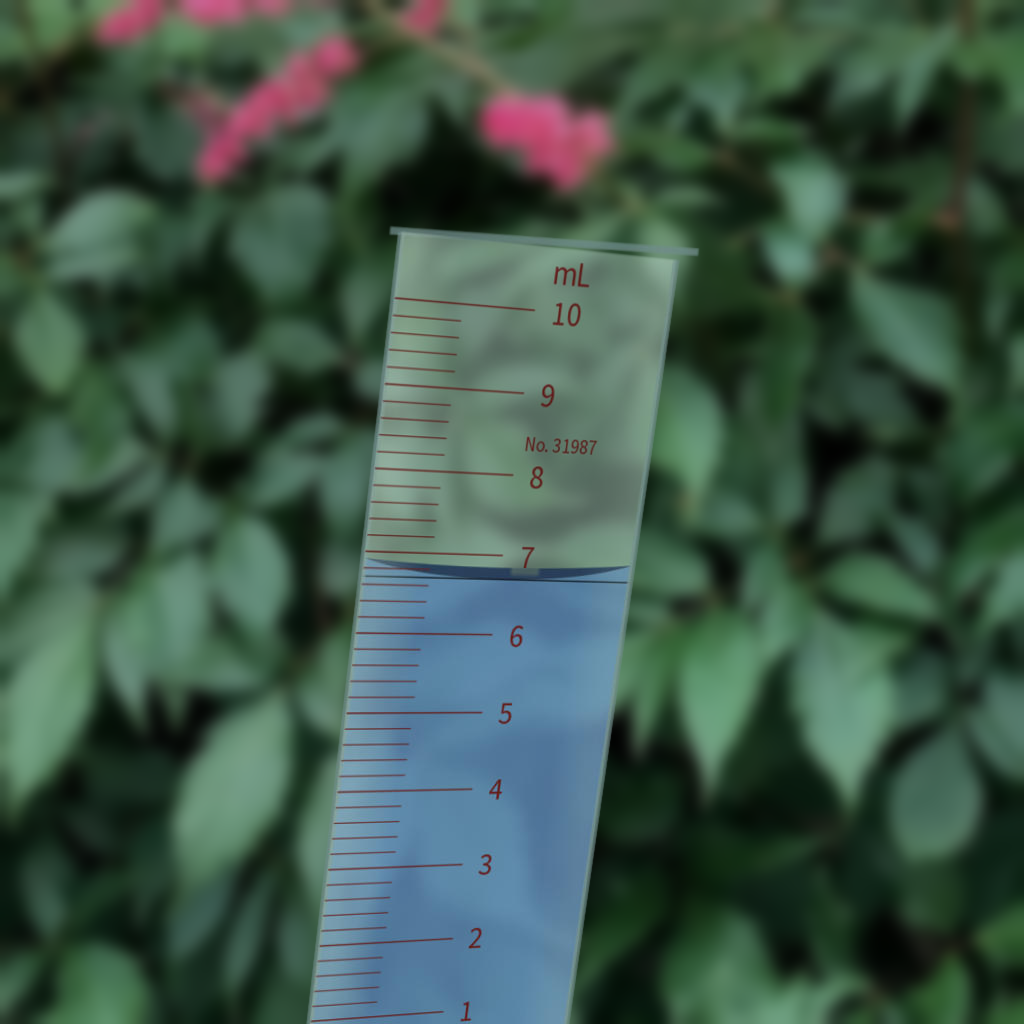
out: 6.7 mL
